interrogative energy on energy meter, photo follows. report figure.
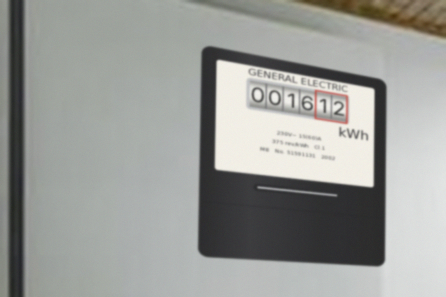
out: 16.12 kWh
